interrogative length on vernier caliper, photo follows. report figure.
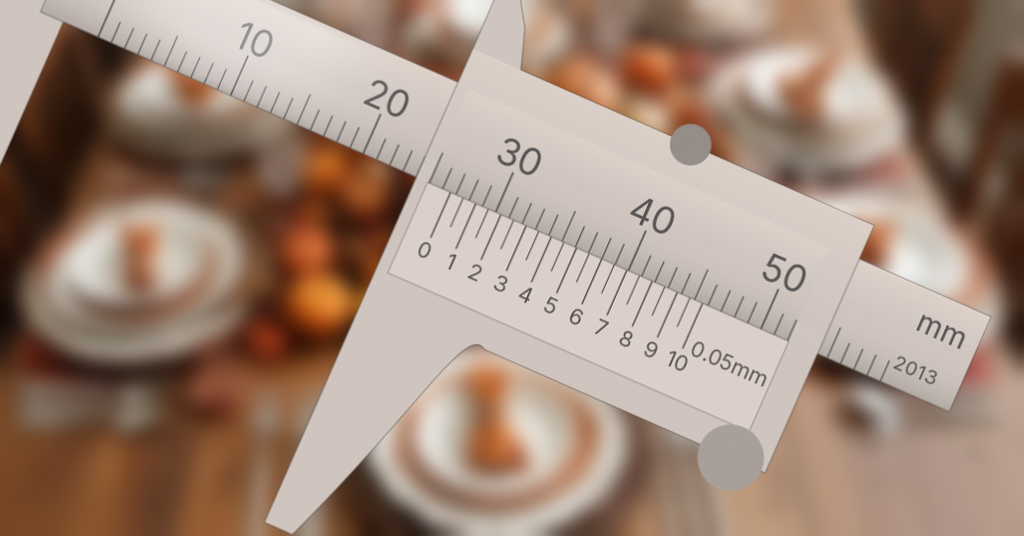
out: 26.6 mm
